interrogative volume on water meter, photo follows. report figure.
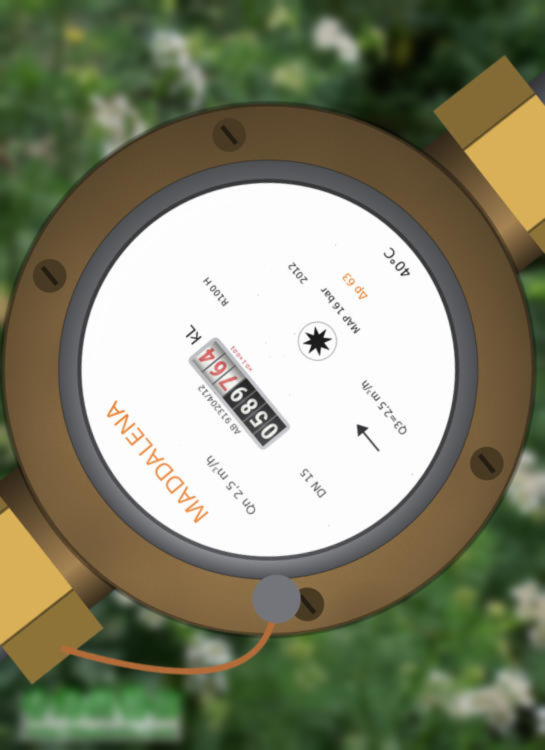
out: 589.764 kL
